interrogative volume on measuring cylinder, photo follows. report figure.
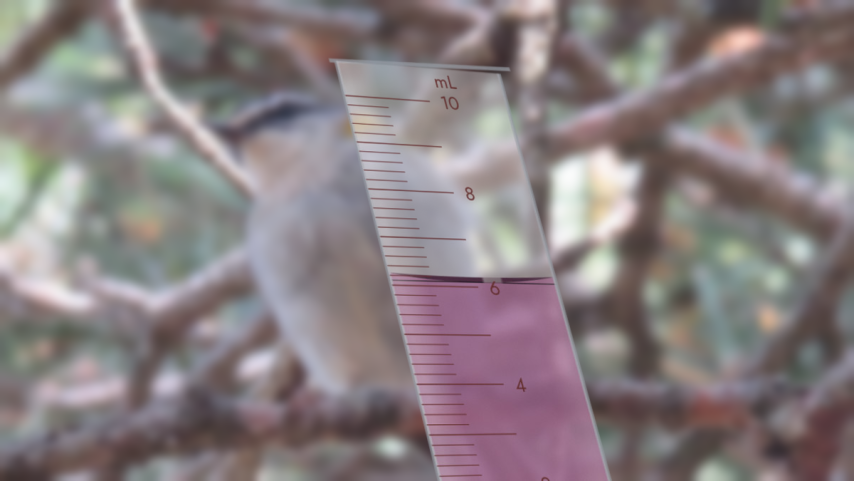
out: 6.1 mL
